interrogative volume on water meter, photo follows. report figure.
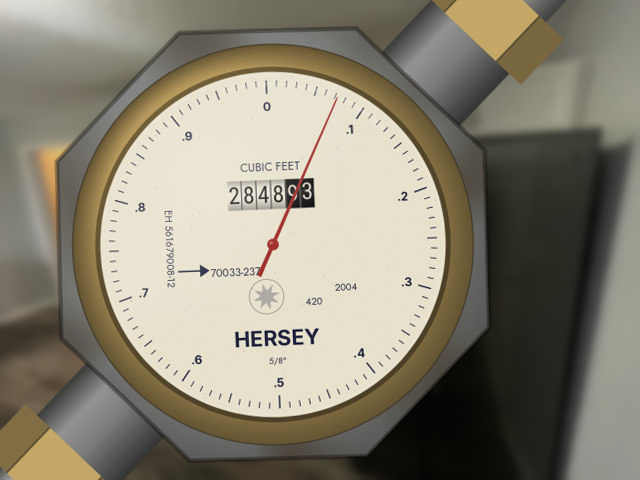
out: 284893.07 ft³
